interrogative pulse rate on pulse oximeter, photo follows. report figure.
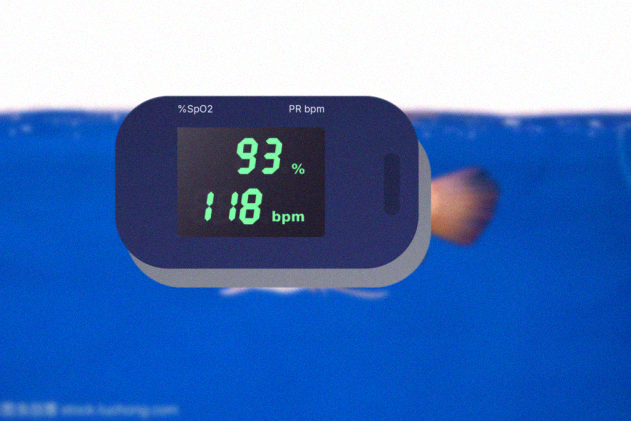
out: 118 bpm
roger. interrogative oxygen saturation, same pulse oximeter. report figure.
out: 93 %
